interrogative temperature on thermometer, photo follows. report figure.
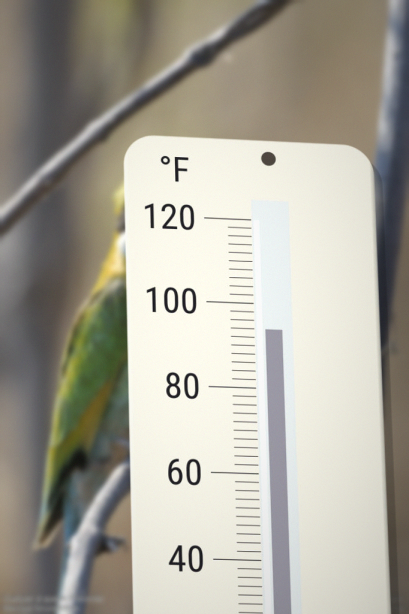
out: 94 °F
